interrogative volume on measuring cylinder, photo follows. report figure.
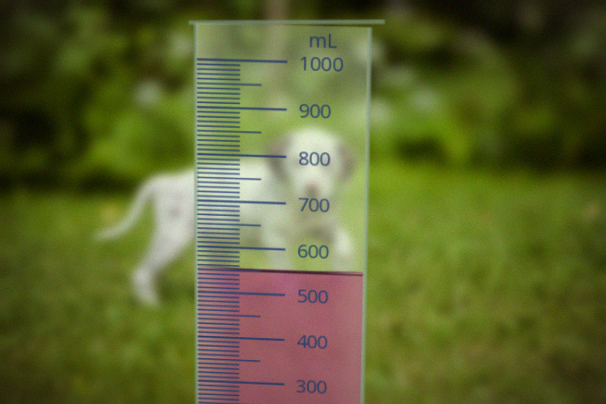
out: 550 mL
